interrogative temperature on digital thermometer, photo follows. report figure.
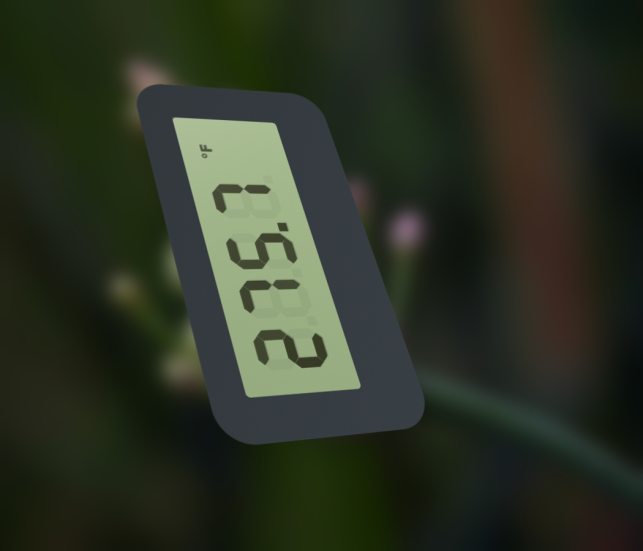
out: 275.7 °F
